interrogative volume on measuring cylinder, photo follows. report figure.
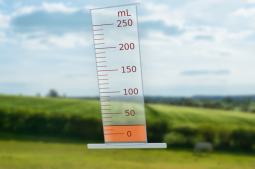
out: 20 mL
